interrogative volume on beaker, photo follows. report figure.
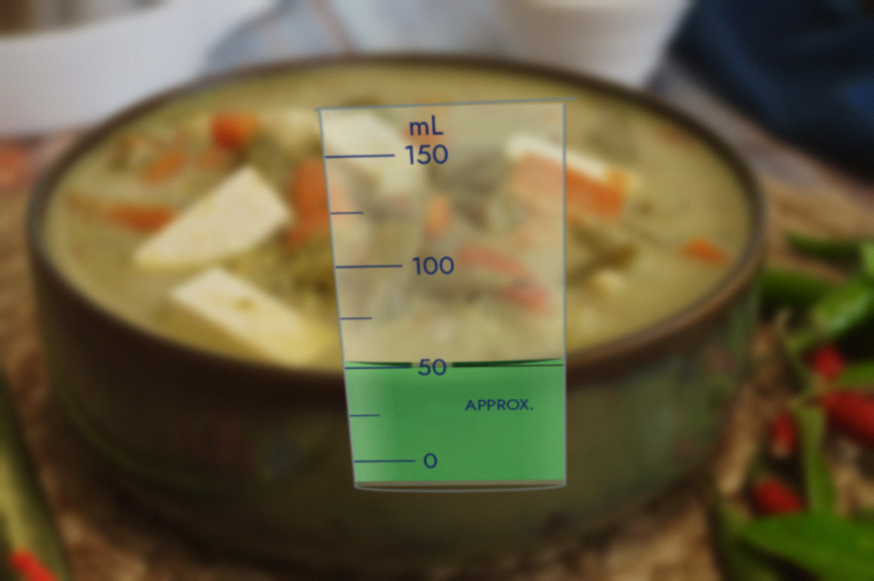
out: 50 mL
